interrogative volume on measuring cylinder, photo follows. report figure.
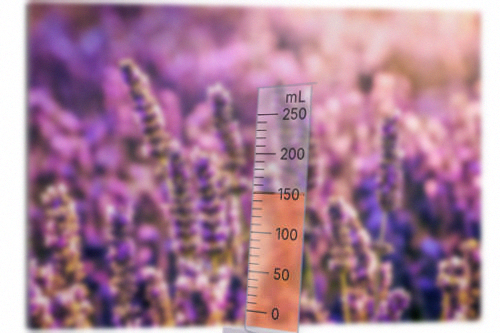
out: 150 mL
